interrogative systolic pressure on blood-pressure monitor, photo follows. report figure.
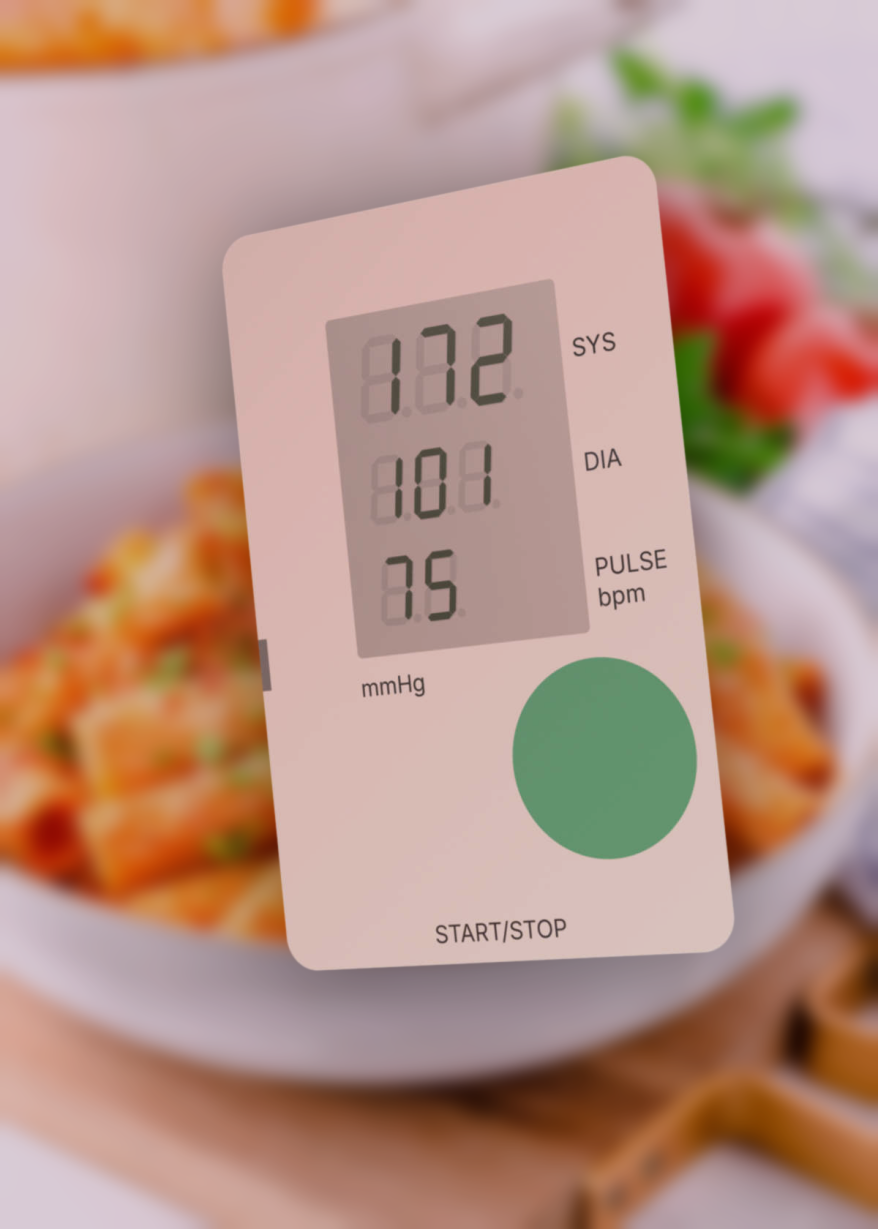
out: 172 mmHg
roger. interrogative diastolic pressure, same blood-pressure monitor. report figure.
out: 101 mmHg
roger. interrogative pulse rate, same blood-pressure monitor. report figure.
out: 75 bpm
